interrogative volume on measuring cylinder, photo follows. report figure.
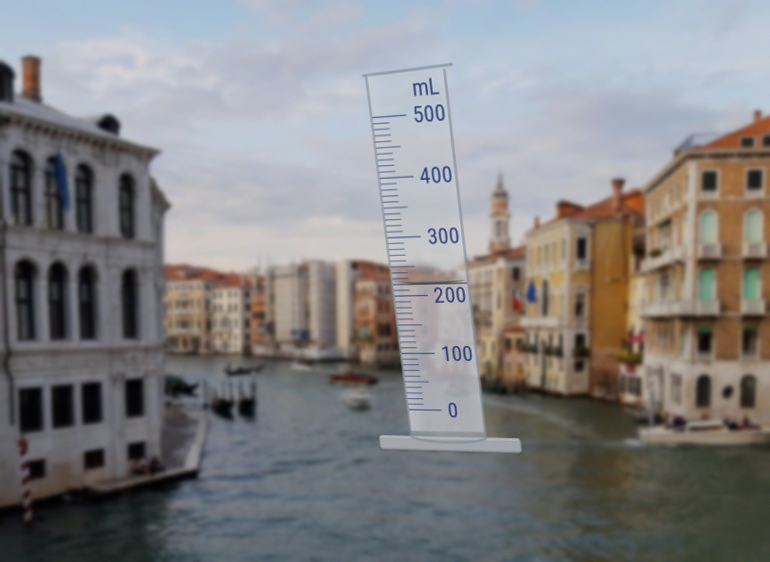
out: 220 mL
